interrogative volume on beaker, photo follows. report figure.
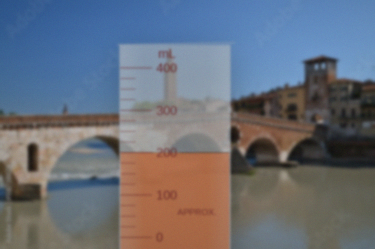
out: 200 mL
